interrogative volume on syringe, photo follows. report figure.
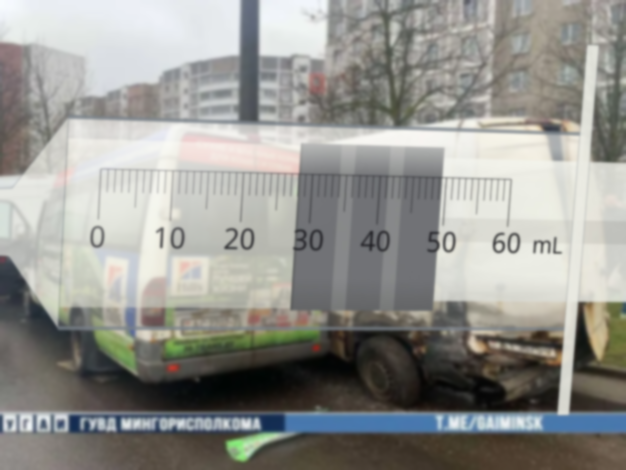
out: 28 mL
